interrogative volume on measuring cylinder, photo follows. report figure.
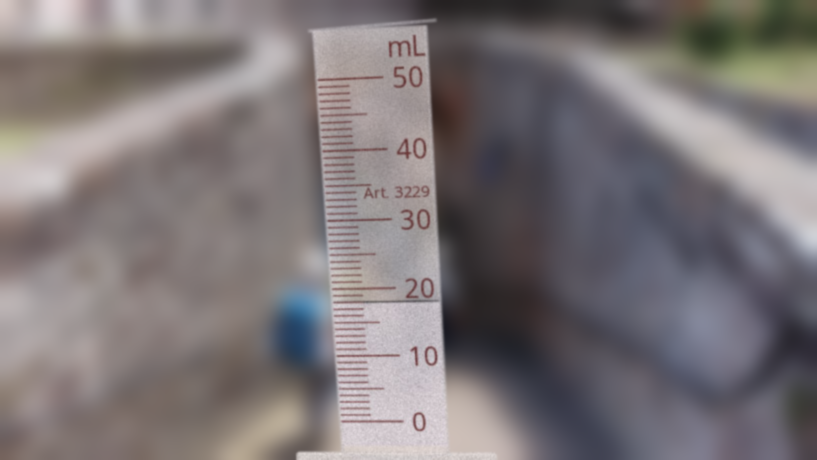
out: 18 mL
